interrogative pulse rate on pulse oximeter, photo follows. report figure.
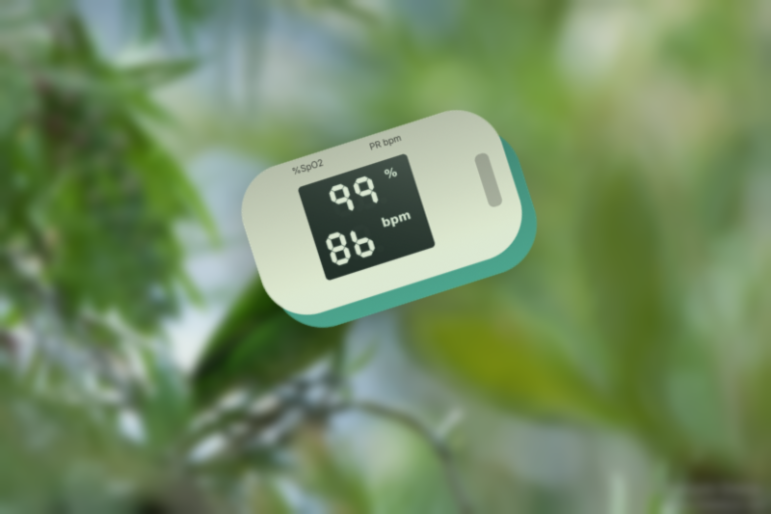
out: 86 bpm
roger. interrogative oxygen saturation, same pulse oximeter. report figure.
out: 99 %
